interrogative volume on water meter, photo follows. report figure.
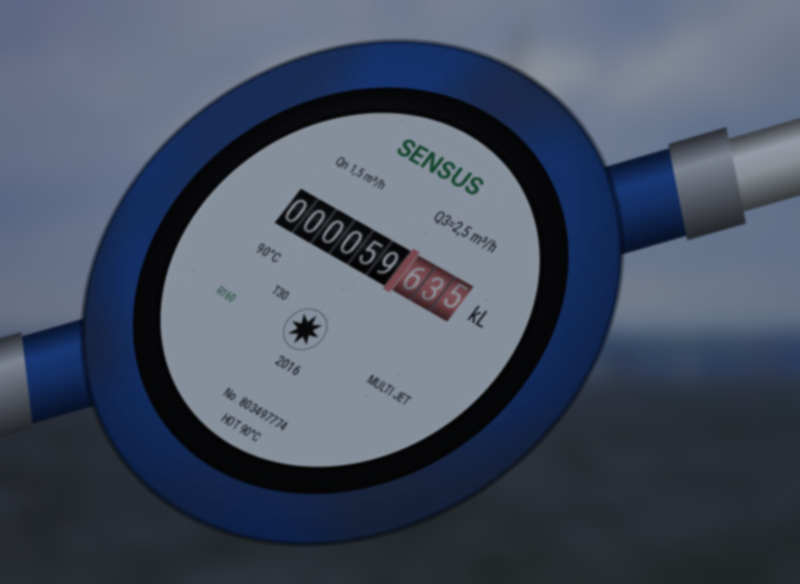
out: 59.635 kL
